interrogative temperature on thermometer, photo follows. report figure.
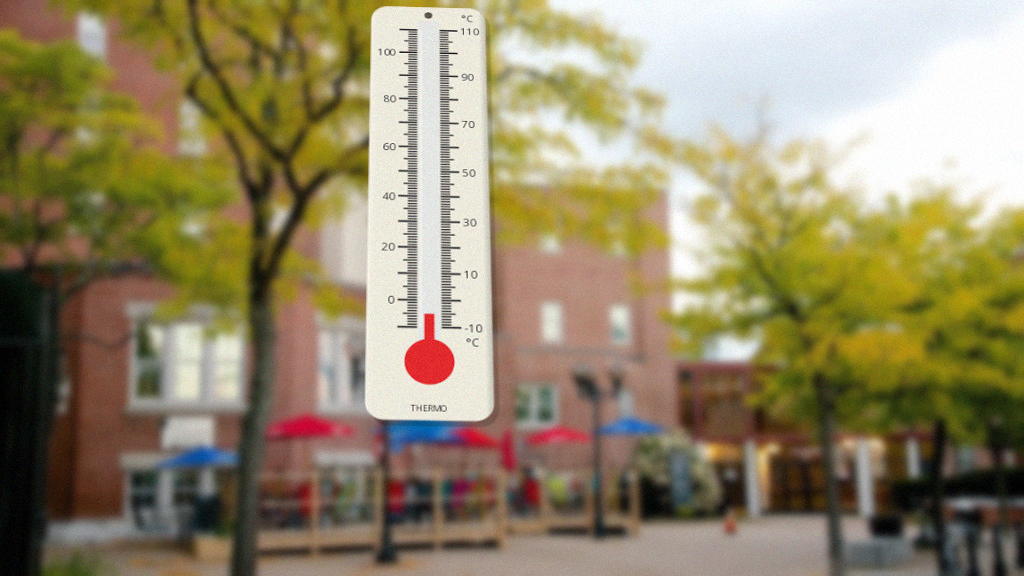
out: -5 °C
